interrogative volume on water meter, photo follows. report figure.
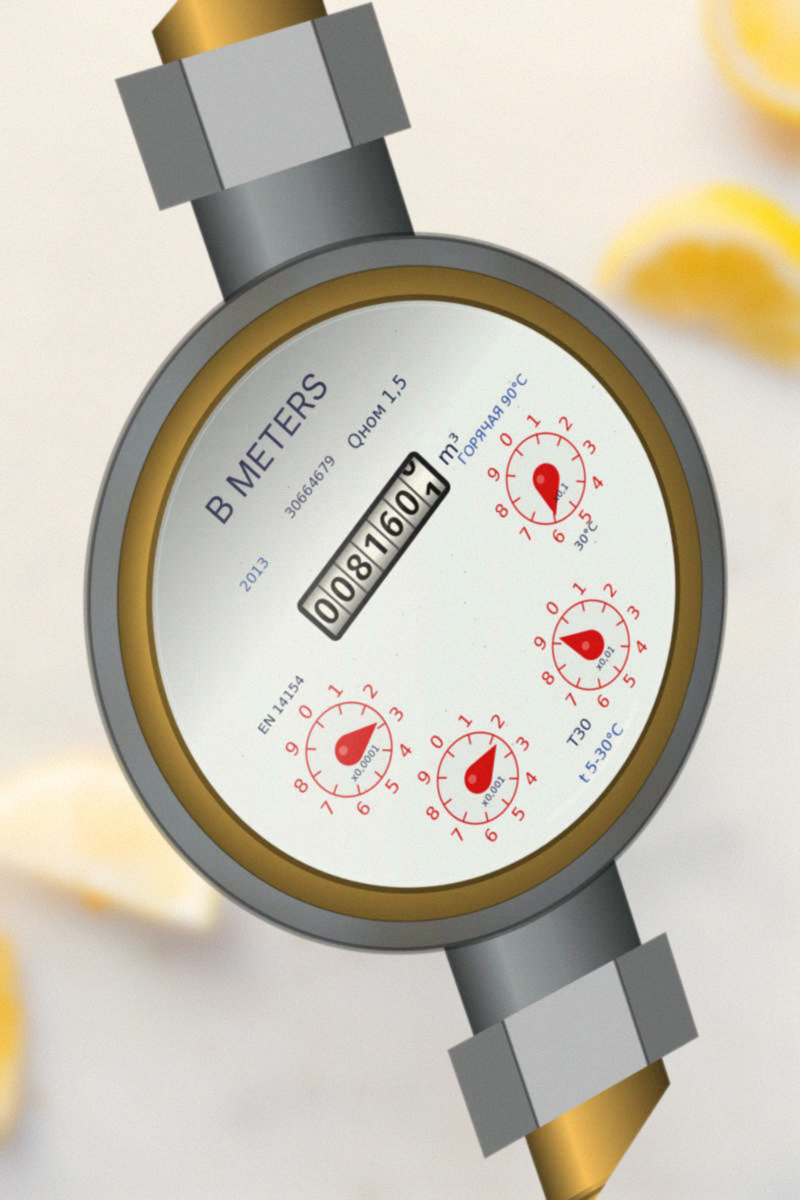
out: 81600.5922 m³
